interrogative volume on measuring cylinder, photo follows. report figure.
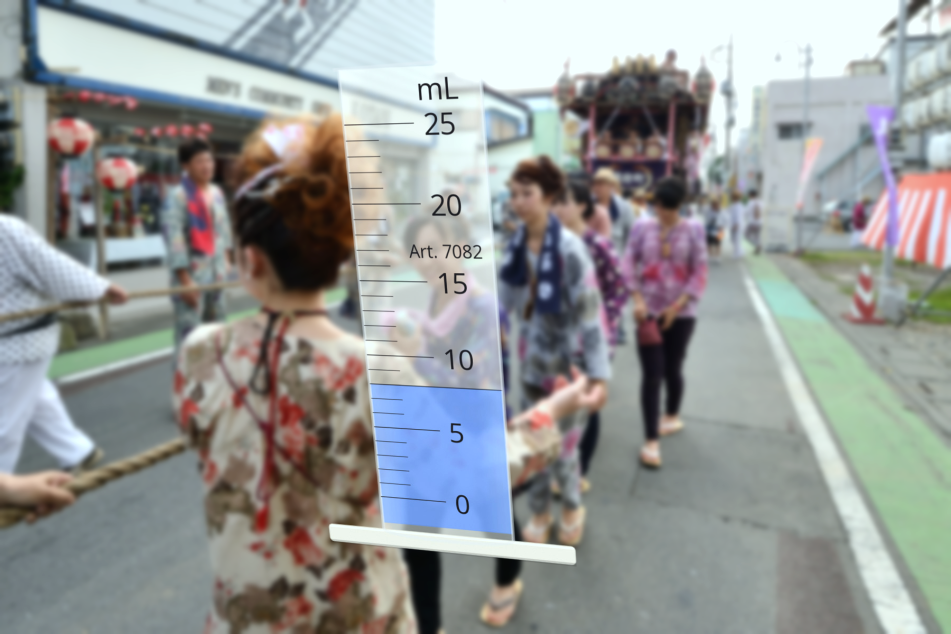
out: 8 mL
